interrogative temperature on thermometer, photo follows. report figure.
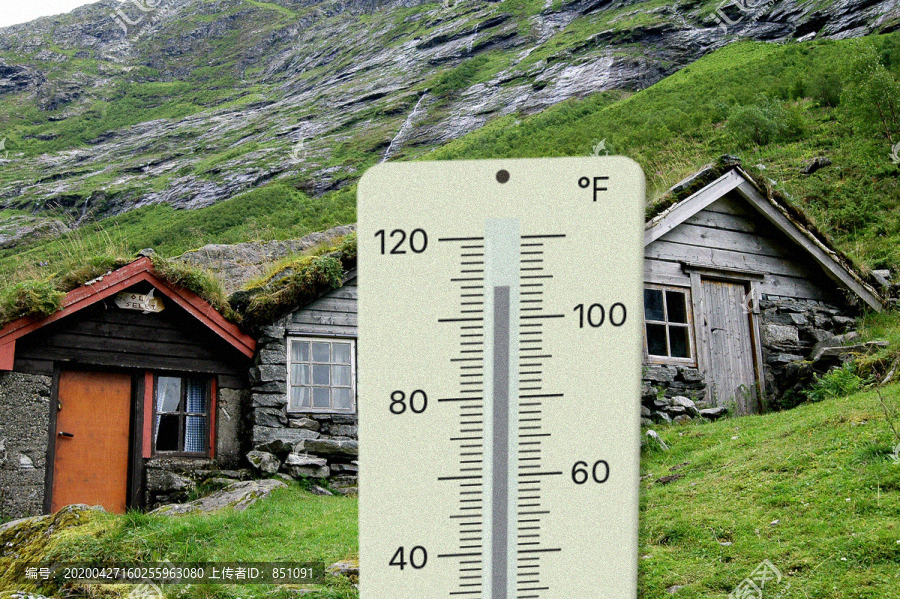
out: 108 °F
